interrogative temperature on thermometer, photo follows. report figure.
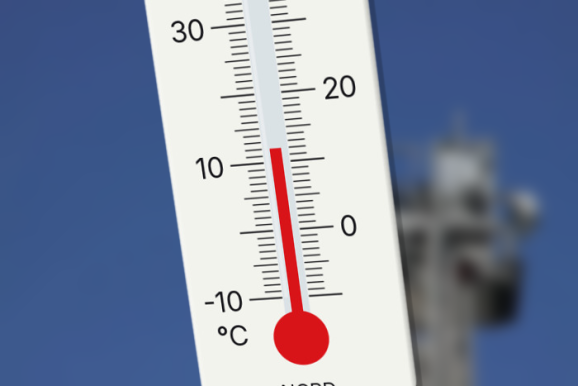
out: 12 °C
